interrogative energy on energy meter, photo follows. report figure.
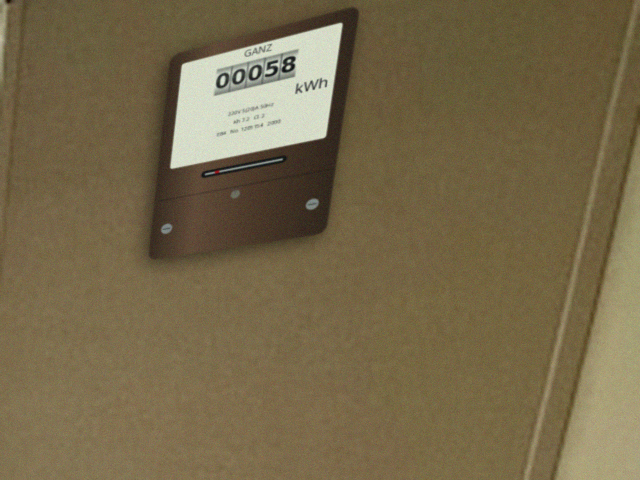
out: 58 kWh
